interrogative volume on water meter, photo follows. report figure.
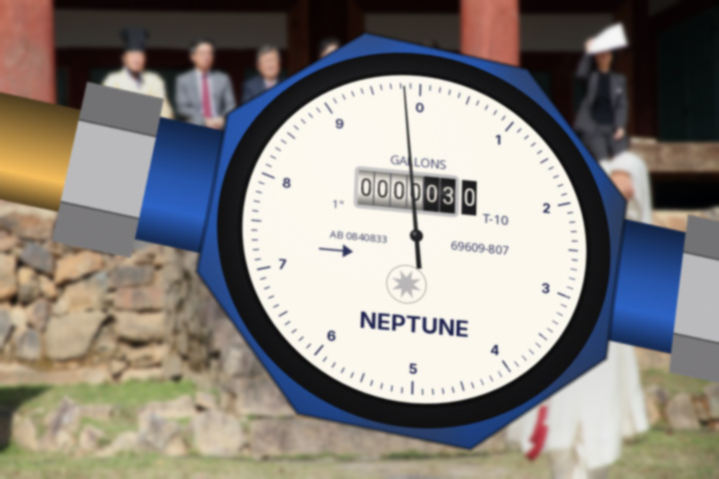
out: 29.8 gal
